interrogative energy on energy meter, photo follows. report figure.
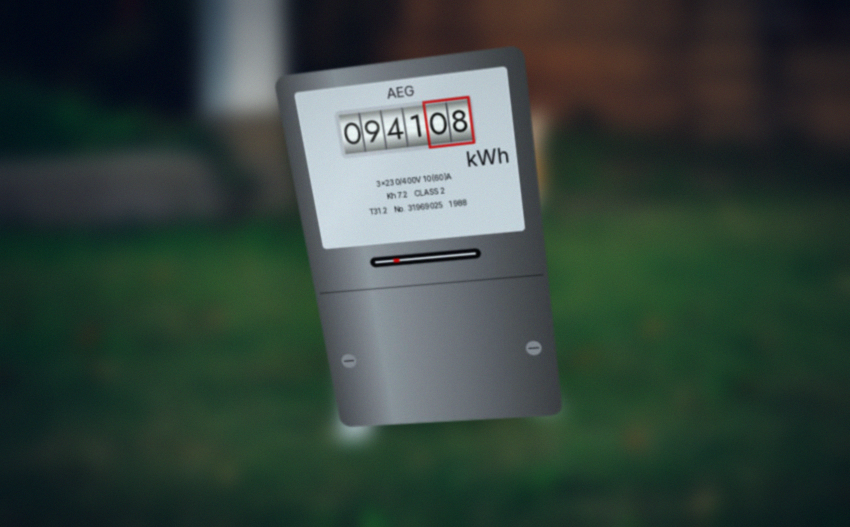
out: 941.08 kWh
